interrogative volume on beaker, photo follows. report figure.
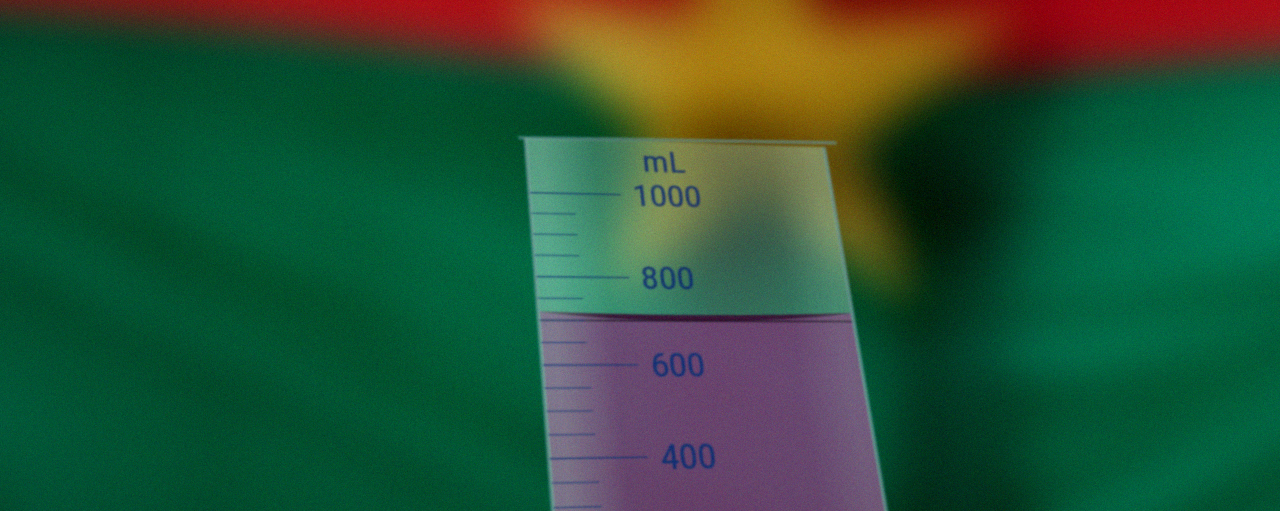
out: 700 mL
